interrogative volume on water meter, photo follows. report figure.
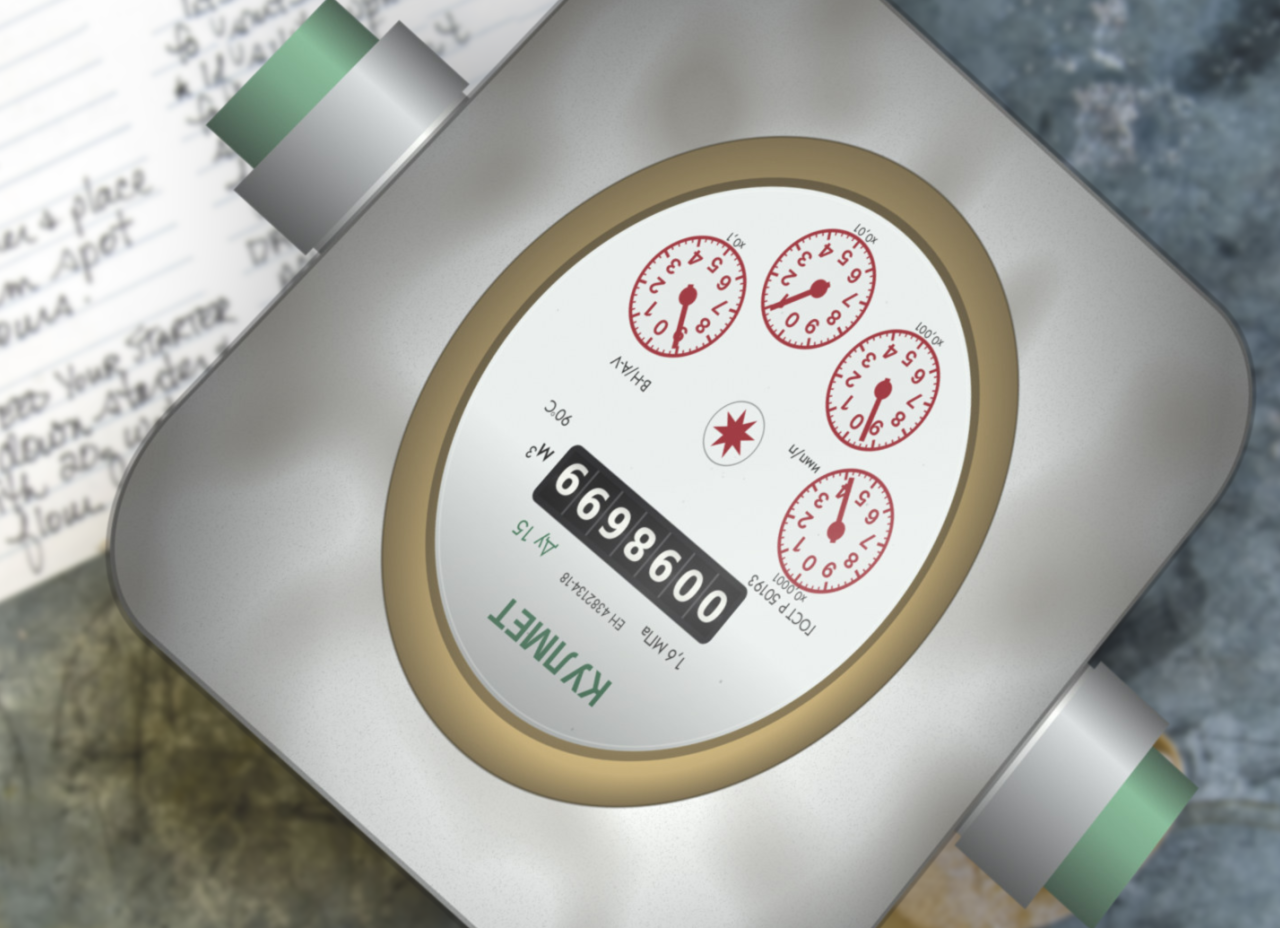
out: 98698.9094 m³
